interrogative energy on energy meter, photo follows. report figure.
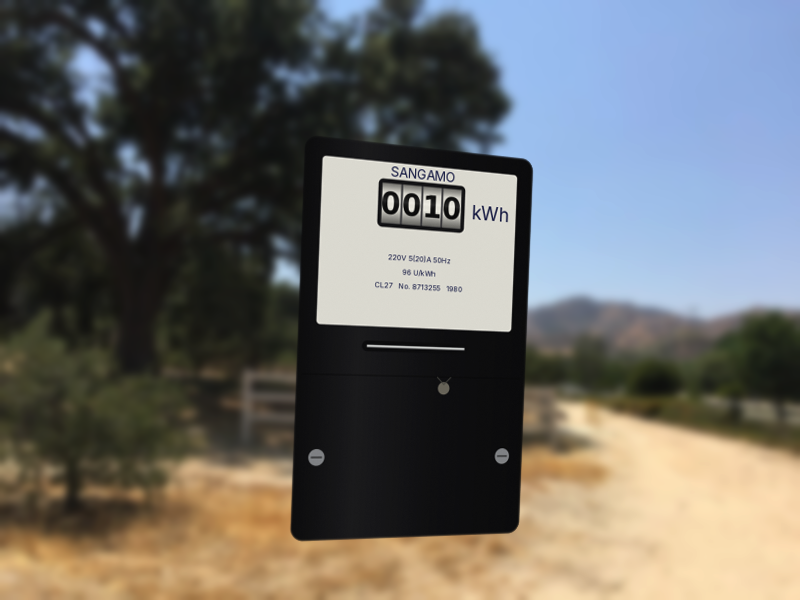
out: 10 kWh
